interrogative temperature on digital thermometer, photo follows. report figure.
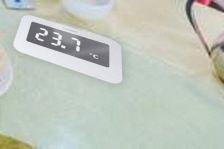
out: 23.7 °C
